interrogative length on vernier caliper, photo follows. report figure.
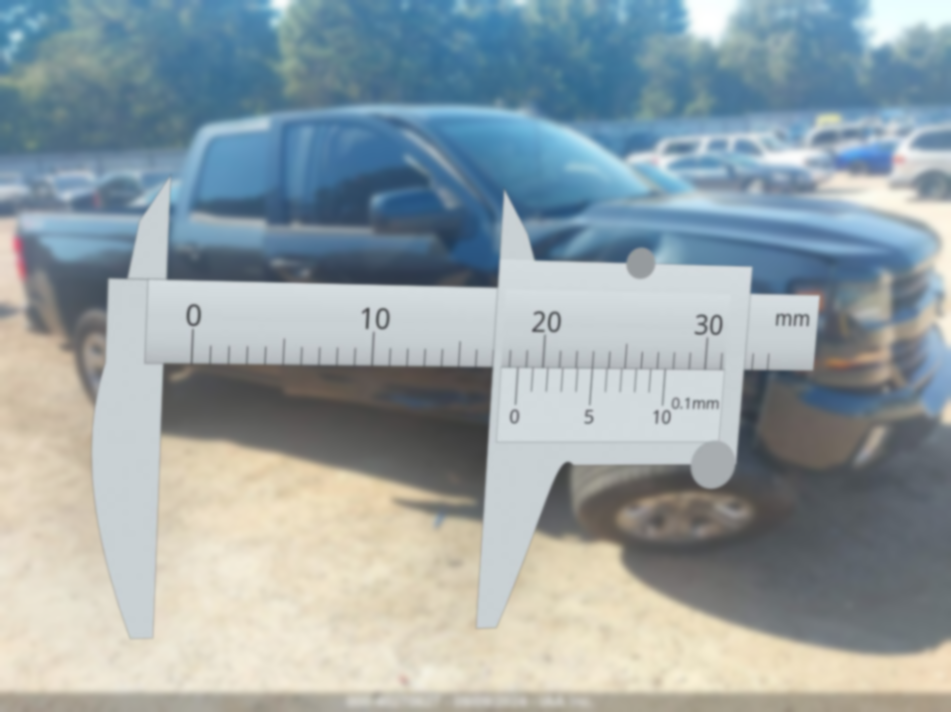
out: 18.5 mm
